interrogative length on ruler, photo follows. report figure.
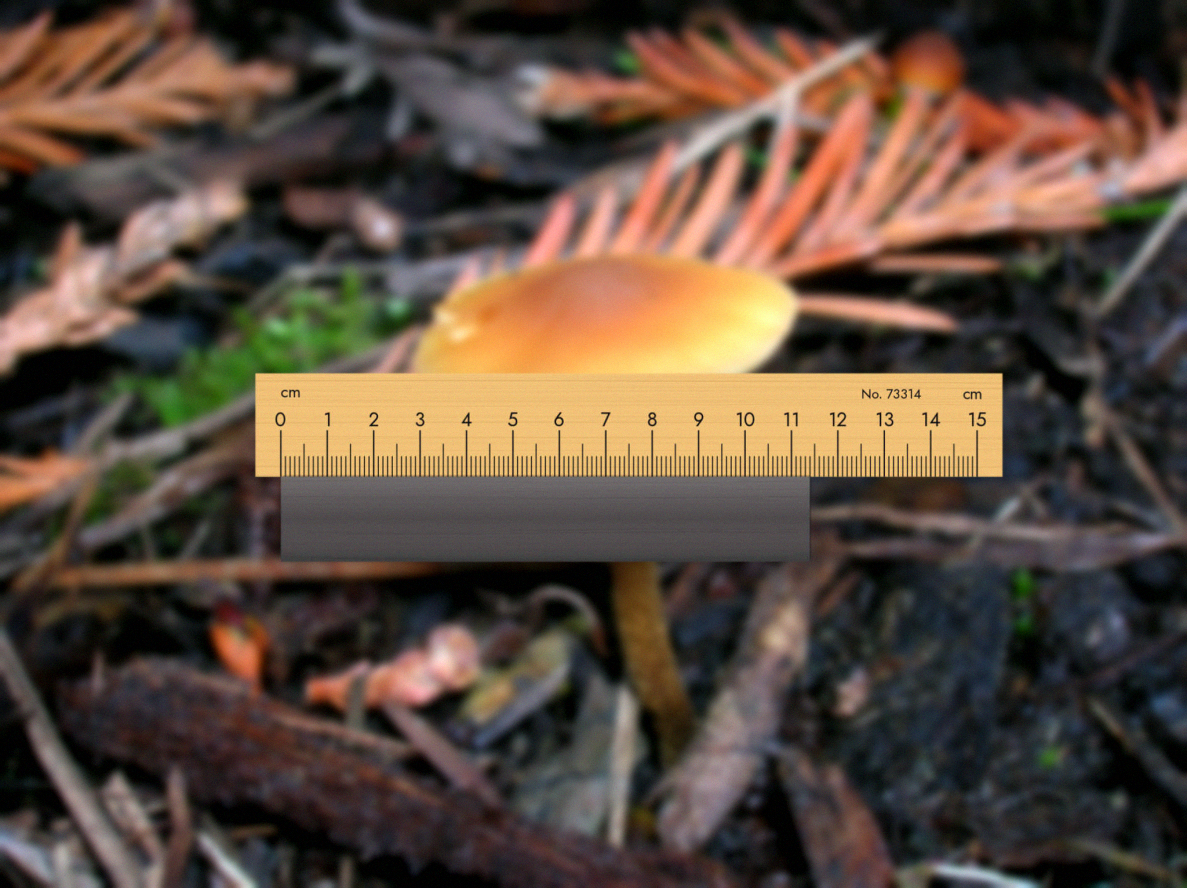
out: 11.4 cm
